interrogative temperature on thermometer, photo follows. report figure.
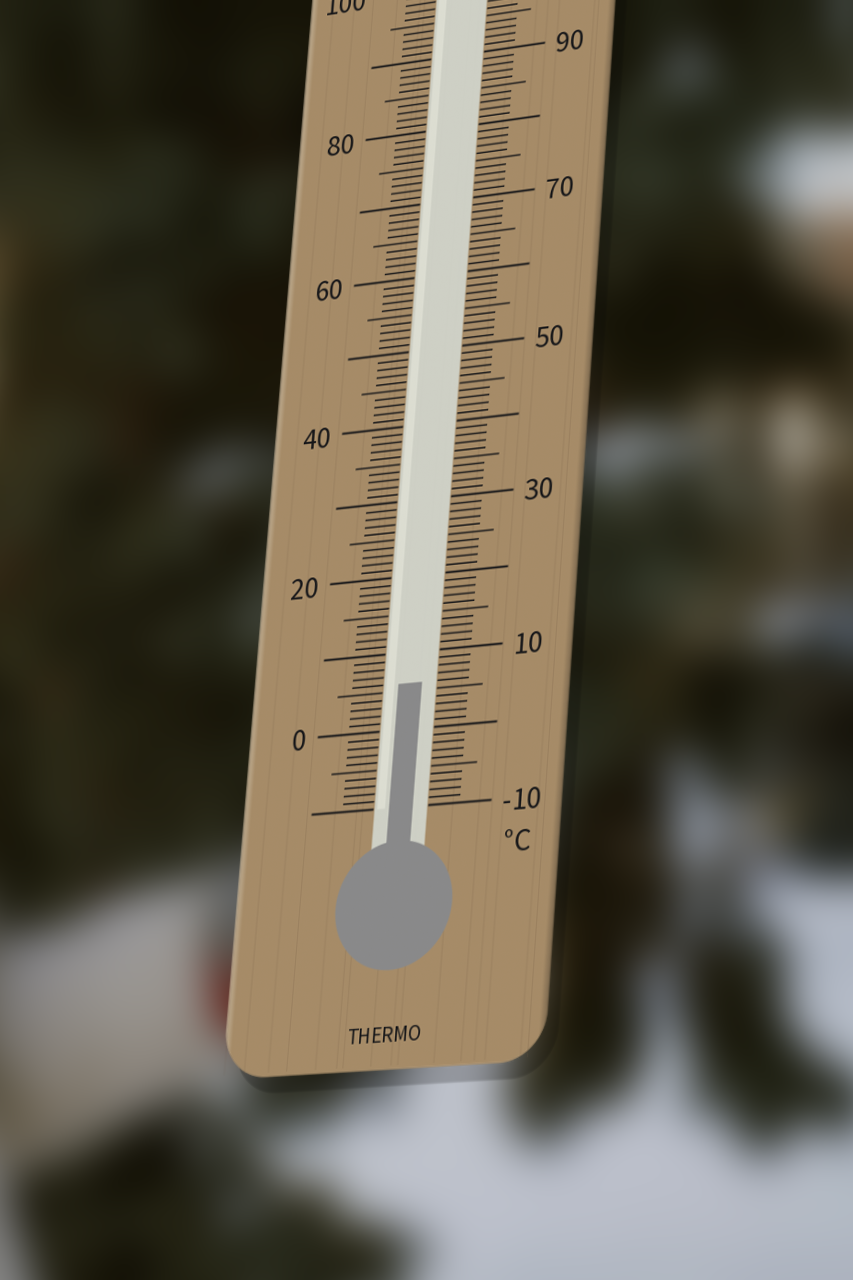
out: 6 °C
